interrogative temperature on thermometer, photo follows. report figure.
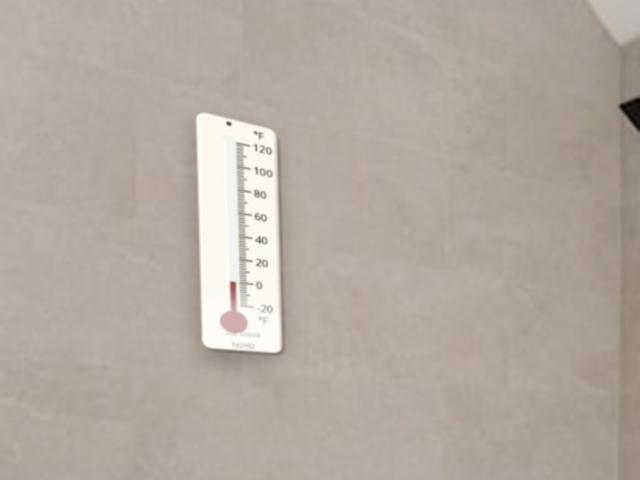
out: 0 °F
